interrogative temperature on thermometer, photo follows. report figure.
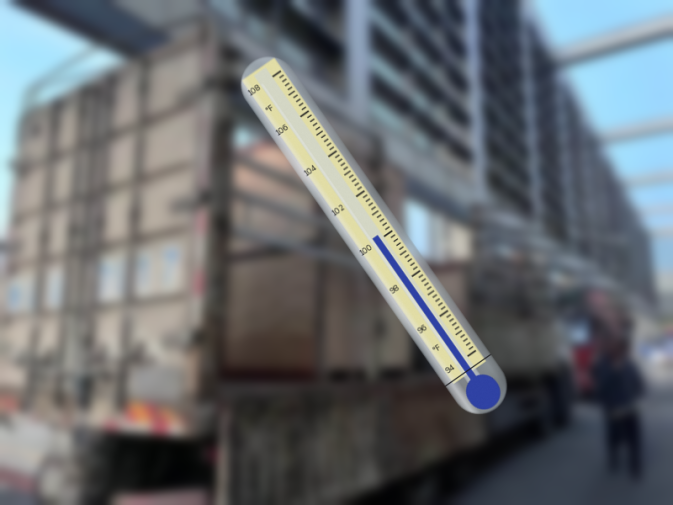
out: 100.2 °F
